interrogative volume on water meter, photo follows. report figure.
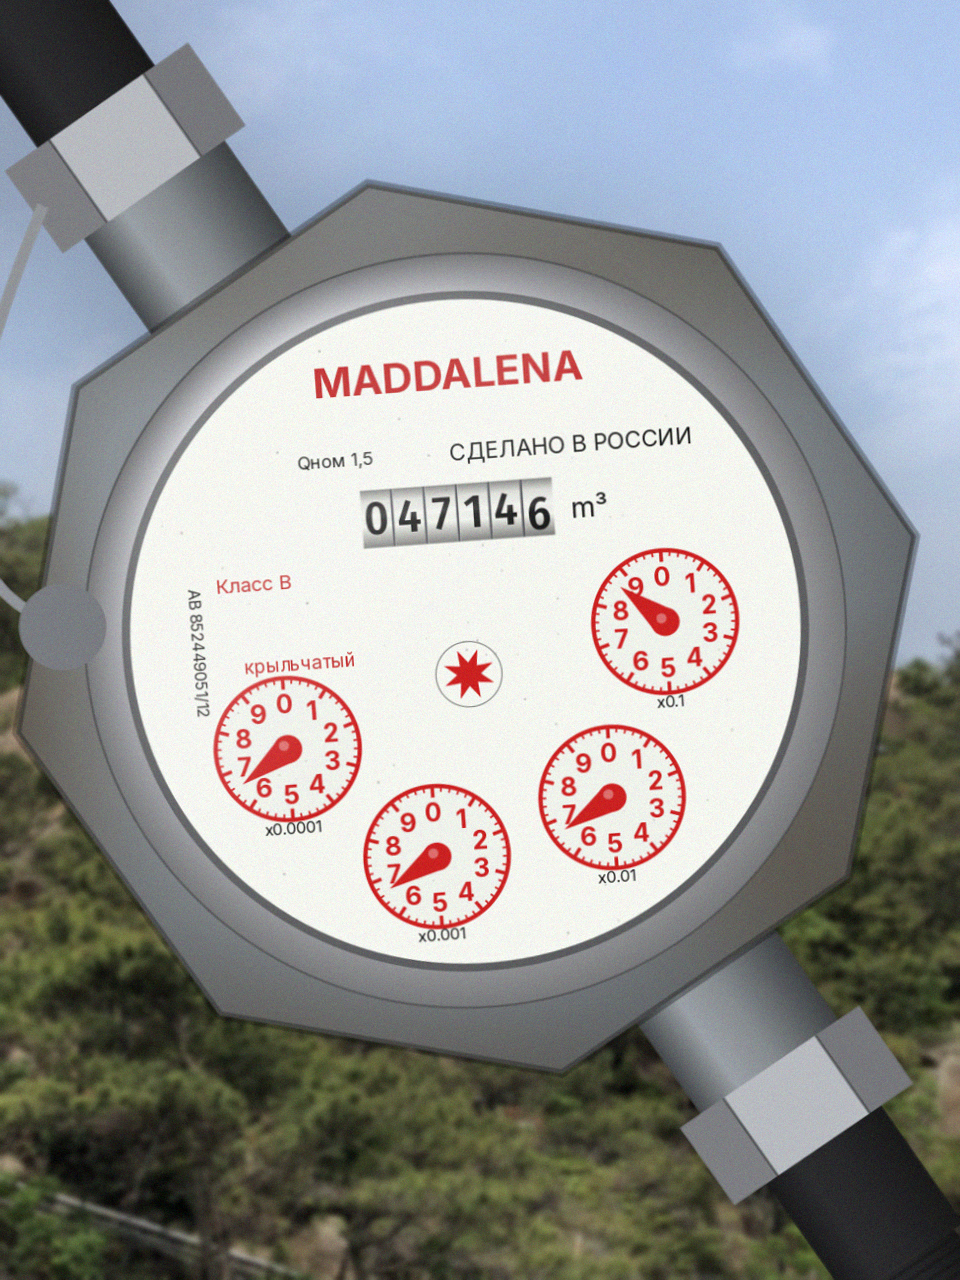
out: 47145.8666 m³
